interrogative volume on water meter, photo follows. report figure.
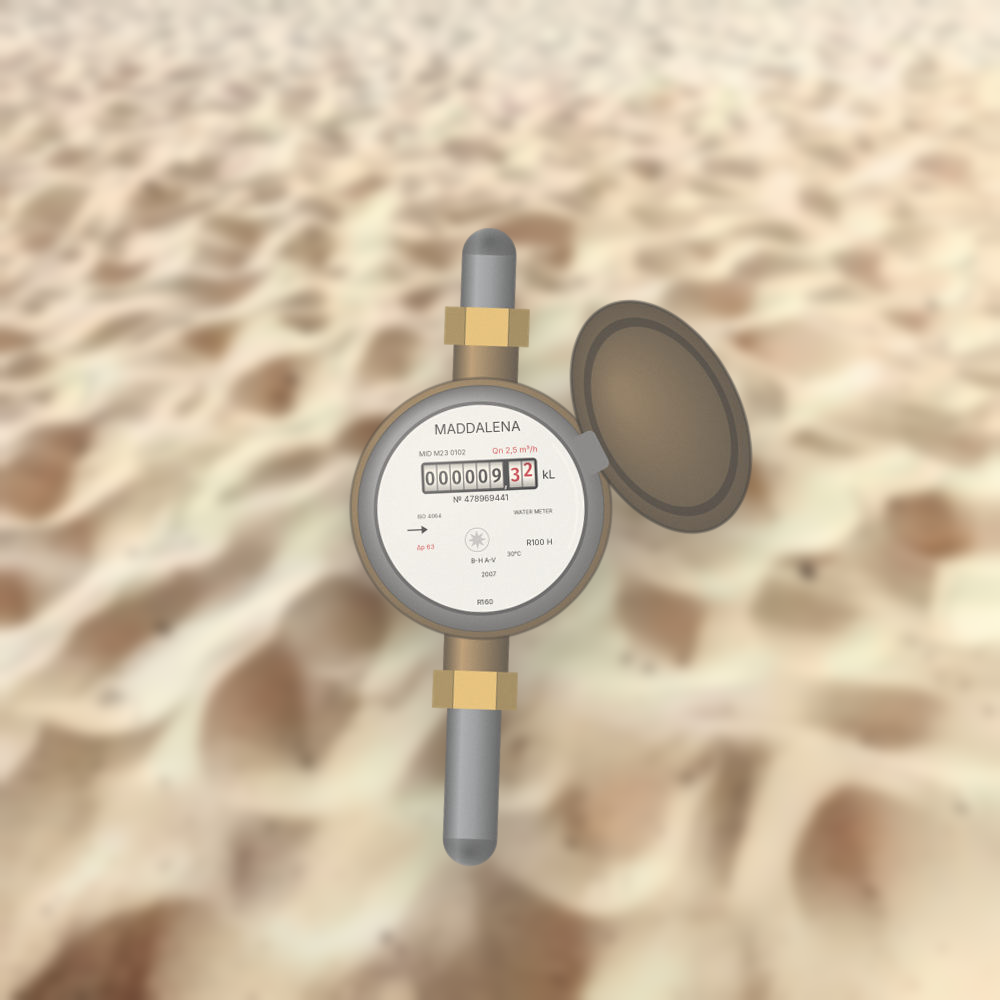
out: 9.32 kL
